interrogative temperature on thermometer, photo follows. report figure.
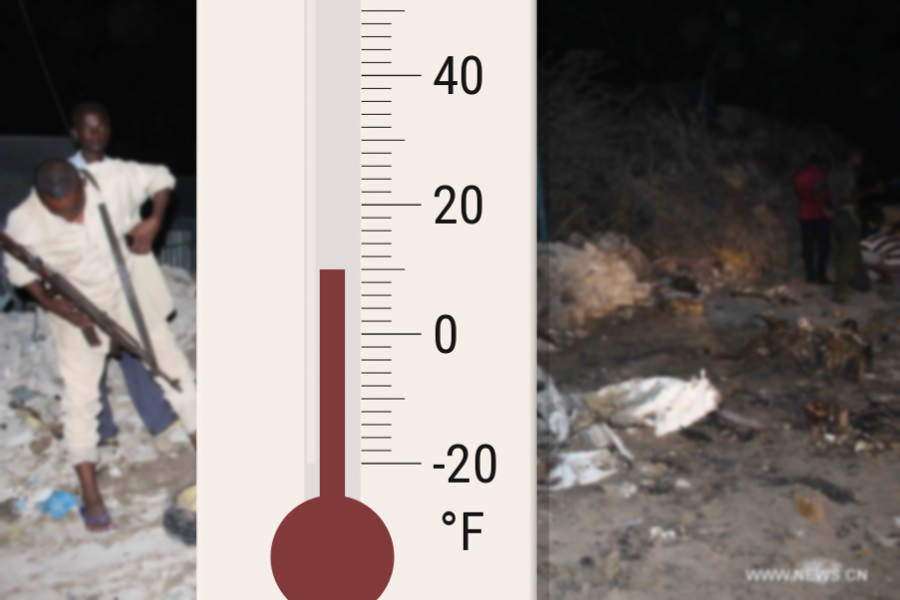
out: 10 °F
